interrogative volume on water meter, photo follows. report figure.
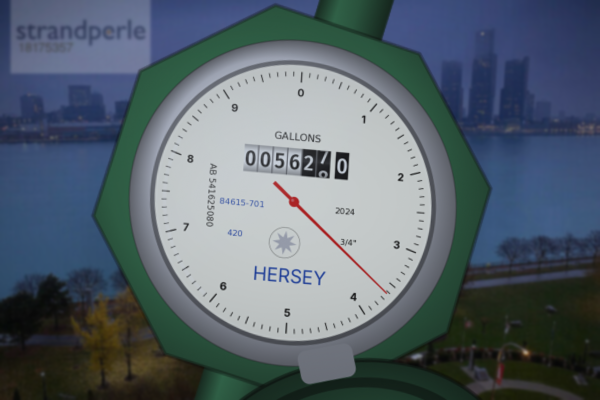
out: 56273.6 gal
